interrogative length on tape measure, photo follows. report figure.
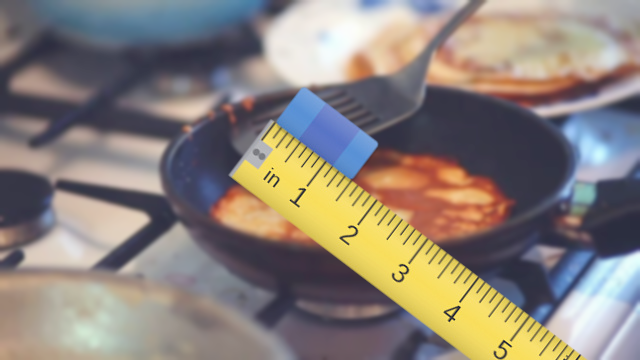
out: 1.5 in
